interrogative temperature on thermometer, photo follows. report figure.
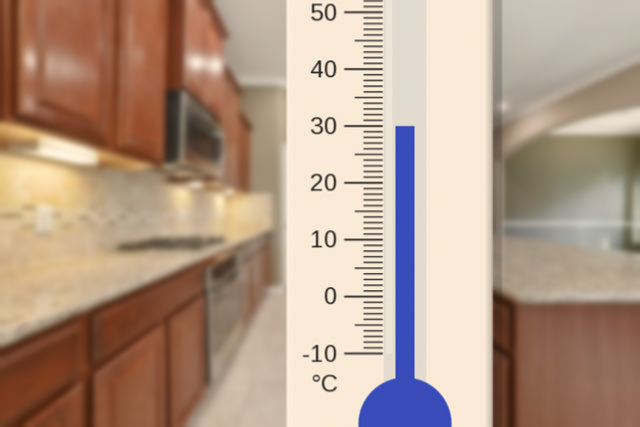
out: 30 °C
